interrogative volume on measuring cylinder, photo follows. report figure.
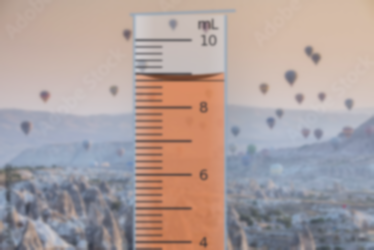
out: 8.8 mL
